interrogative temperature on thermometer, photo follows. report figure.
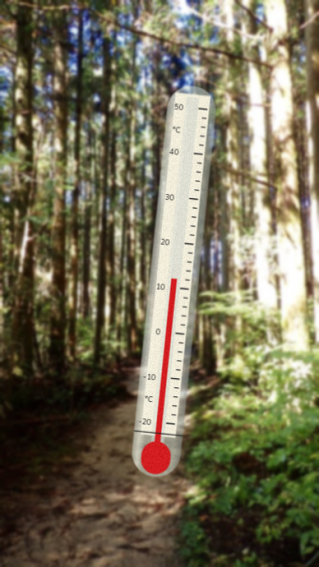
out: 12 °C
